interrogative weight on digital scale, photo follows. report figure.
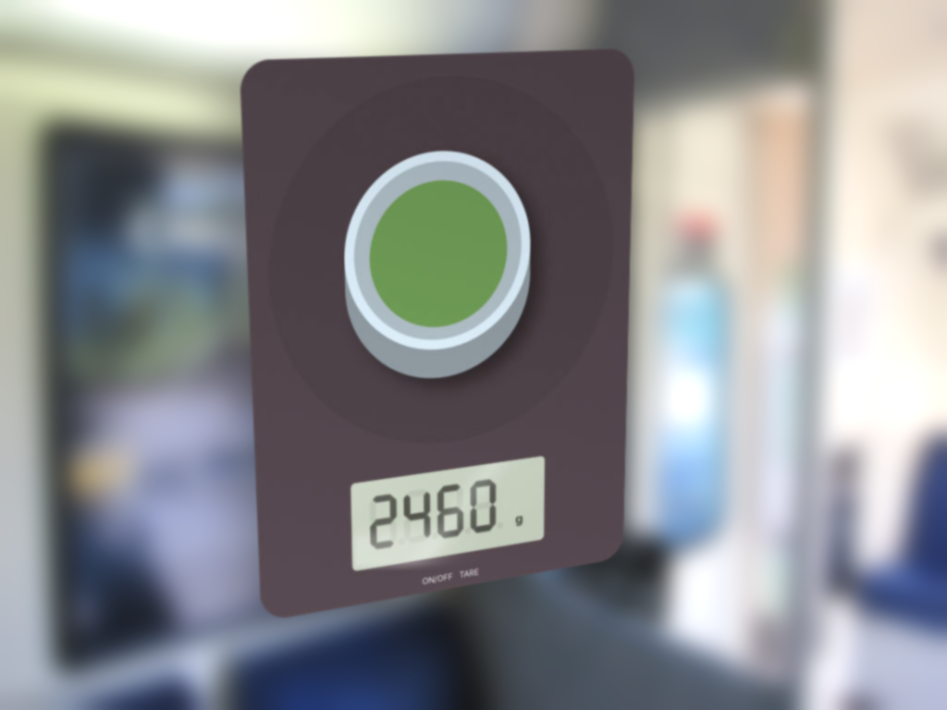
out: 2460 g
